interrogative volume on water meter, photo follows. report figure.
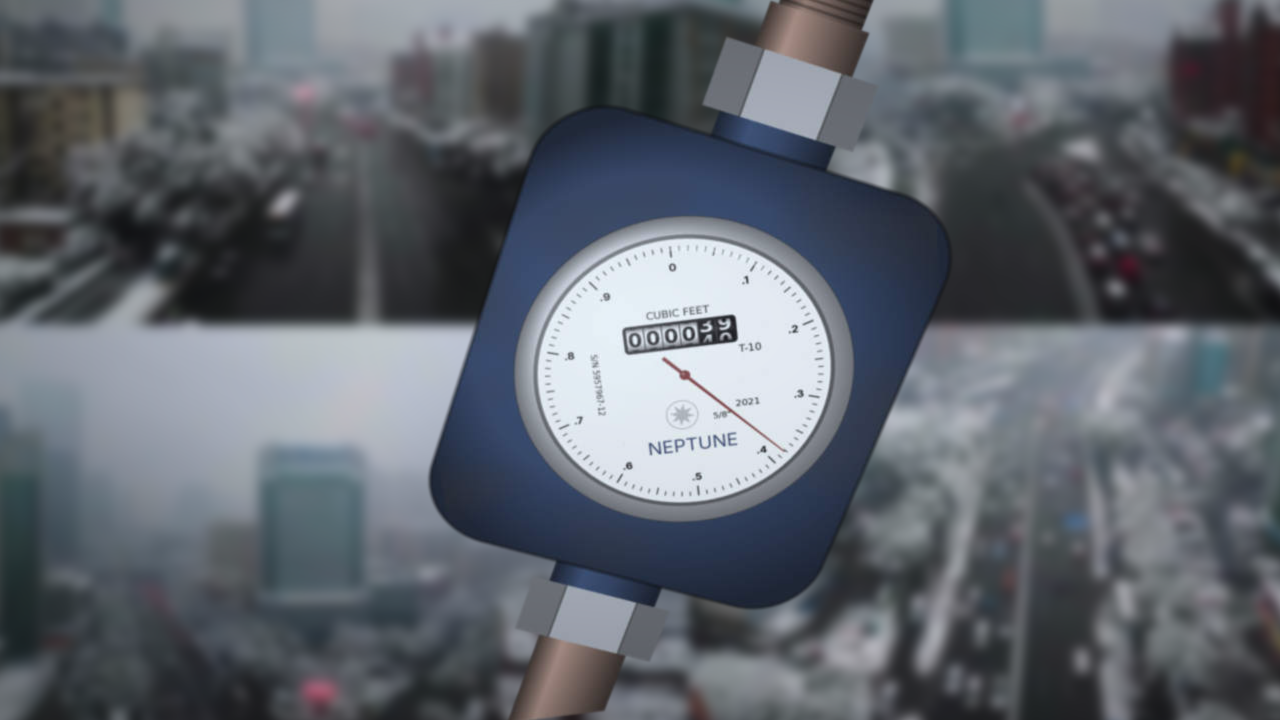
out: 39.38 ft³
